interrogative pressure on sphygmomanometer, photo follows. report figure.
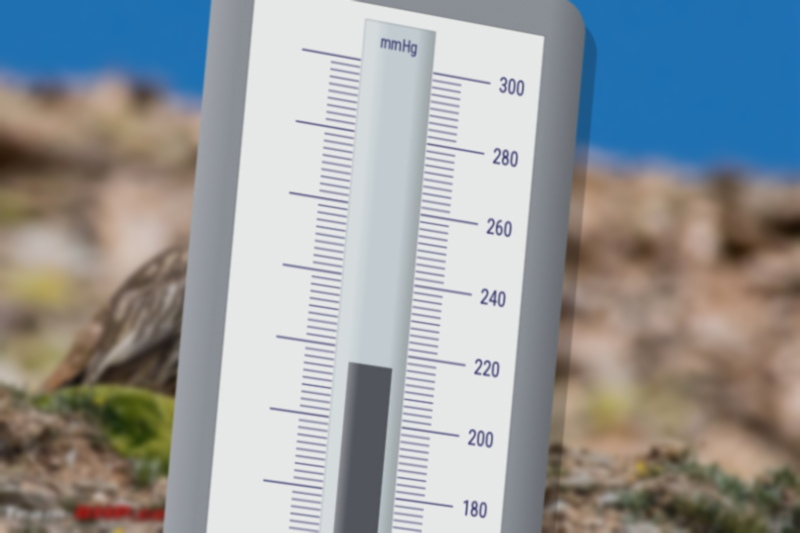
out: 216 mmHg
